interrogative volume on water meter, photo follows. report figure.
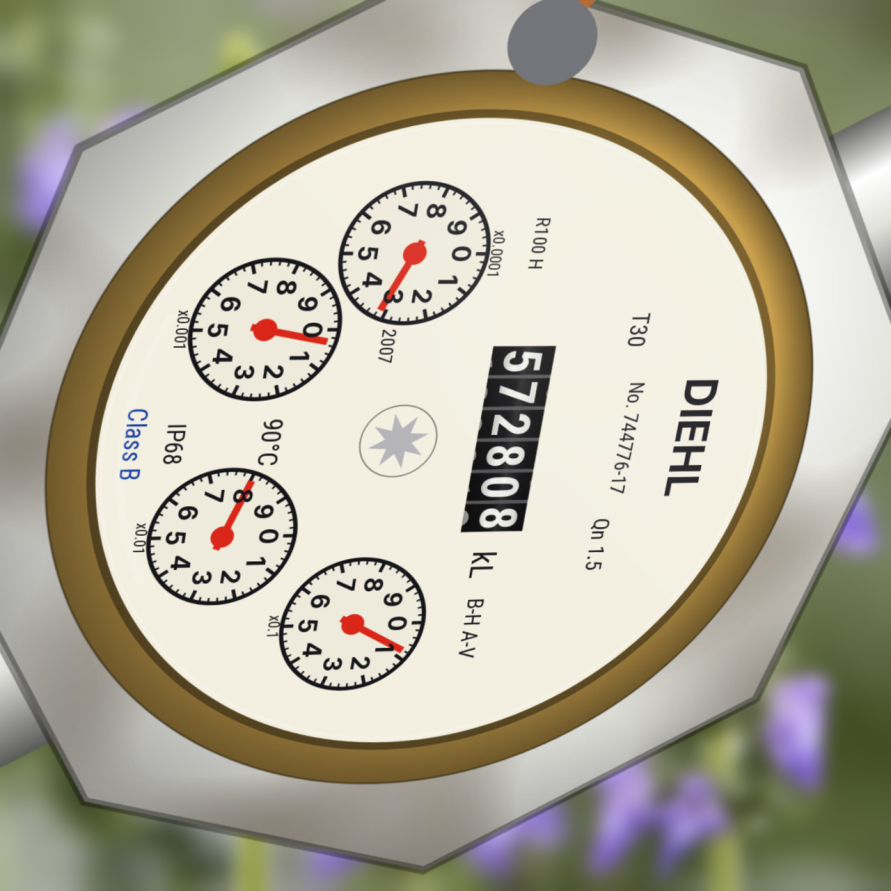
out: 572808.0803 kL
